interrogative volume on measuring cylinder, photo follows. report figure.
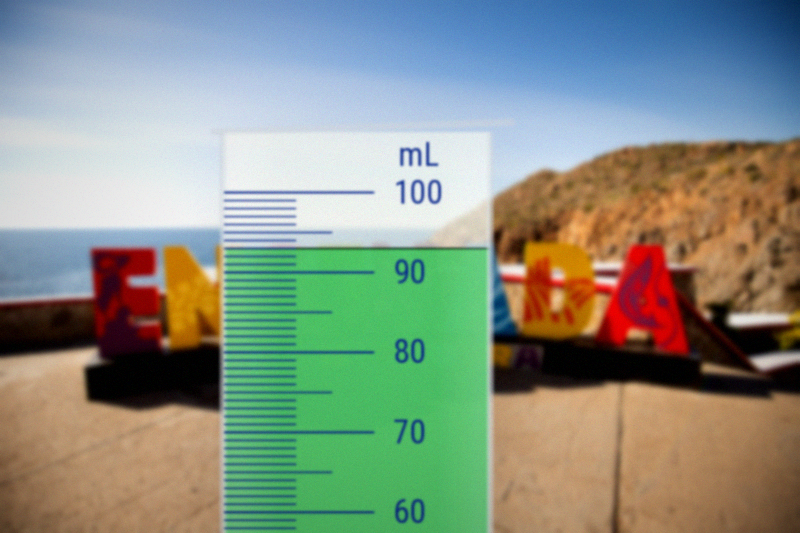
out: 93 mL
